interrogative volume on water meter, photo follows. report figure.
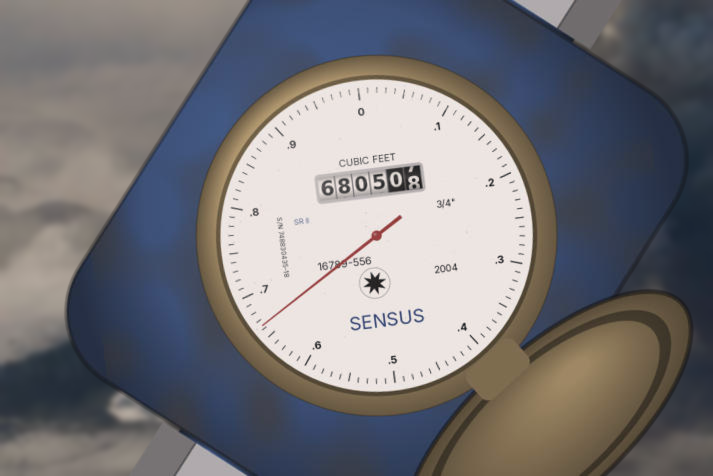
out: 680507.66 ft³
